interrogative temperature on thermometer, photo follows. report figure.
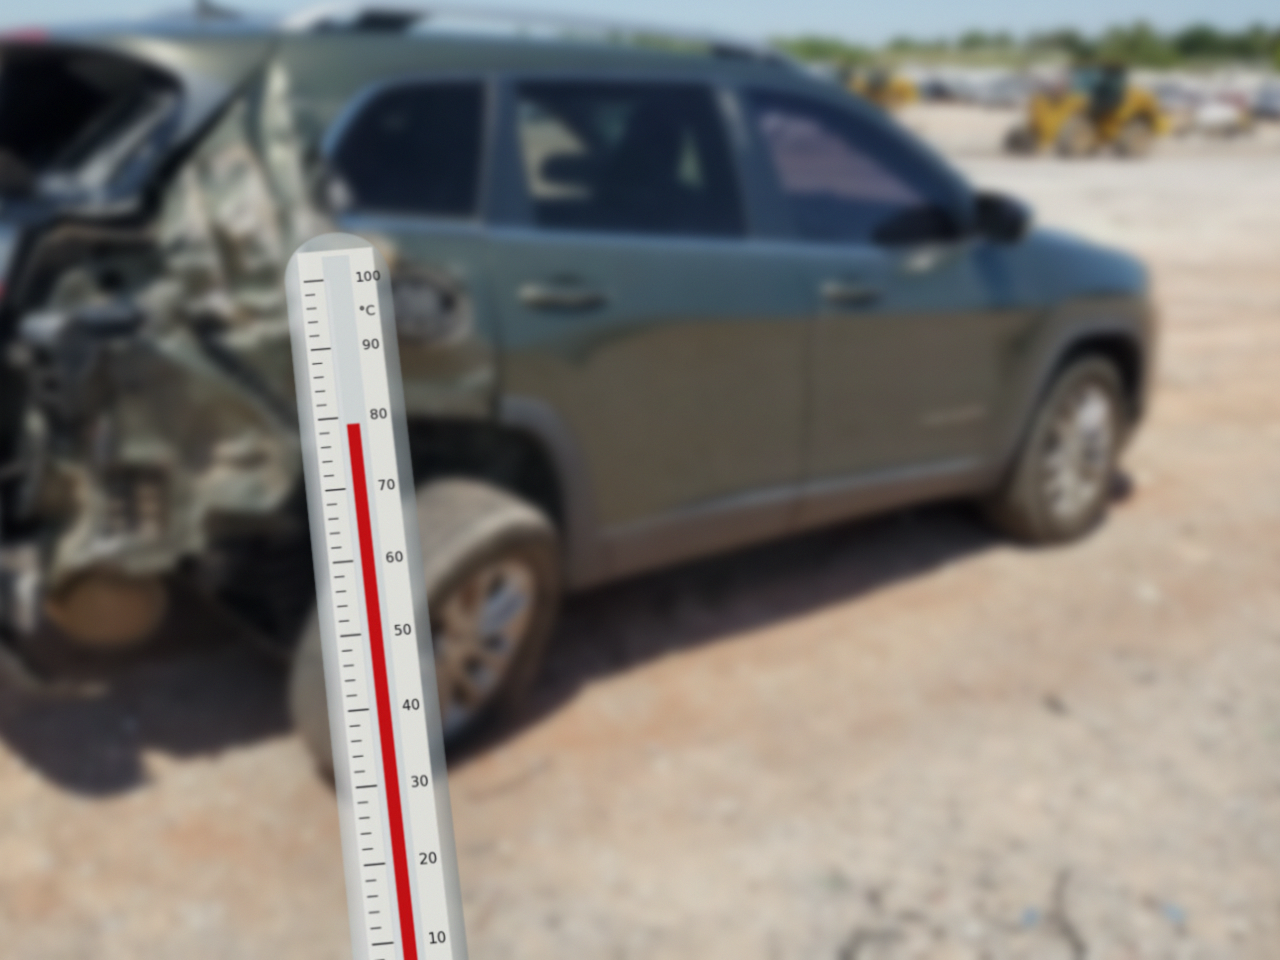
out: 79 °C
